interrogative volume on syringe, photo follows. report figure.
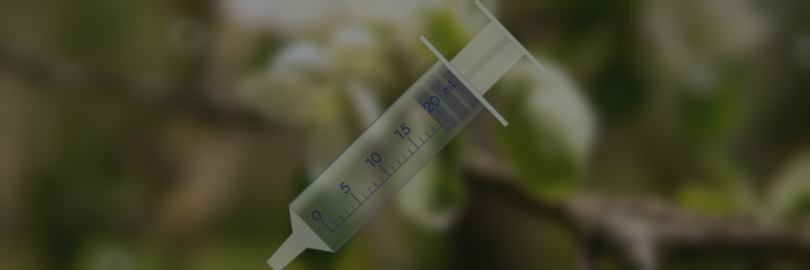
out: 19 mL
